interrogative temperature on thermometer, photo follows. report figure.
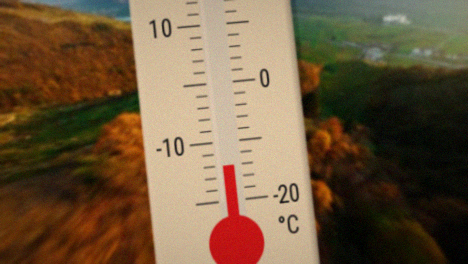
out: -14 °C
